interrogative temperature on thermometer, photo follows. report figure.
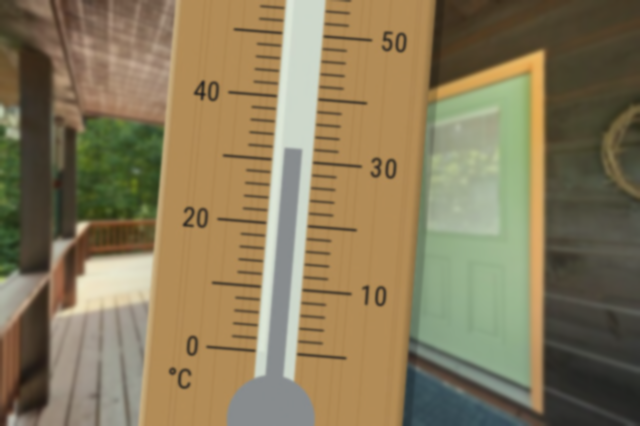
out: 32 °C
